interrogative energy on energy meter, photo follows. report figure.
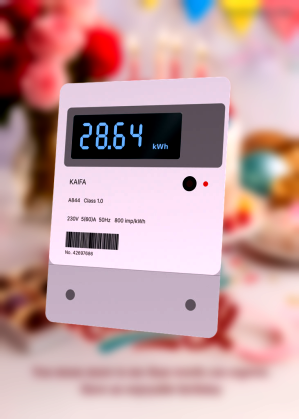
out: 28.64 kWh
